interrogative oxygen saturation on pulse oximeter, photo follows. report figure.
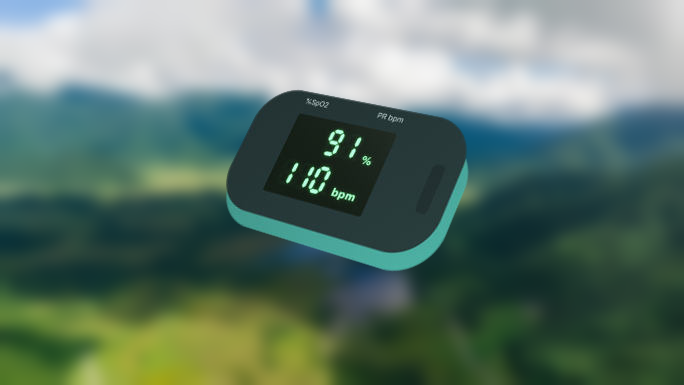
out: 91 %
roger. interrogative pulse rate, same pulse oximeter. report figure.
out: 110 bpm
